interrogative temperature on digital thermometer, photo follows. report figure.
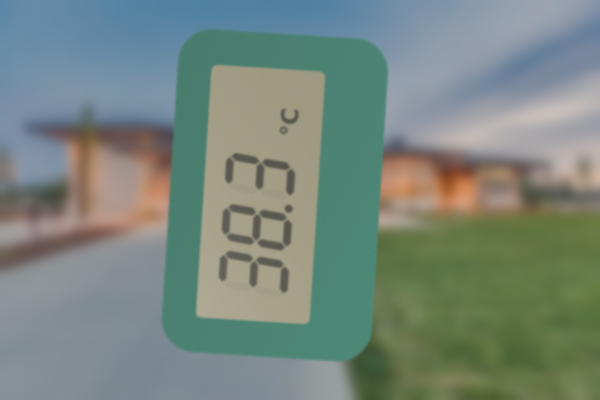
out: 38.3 °C
